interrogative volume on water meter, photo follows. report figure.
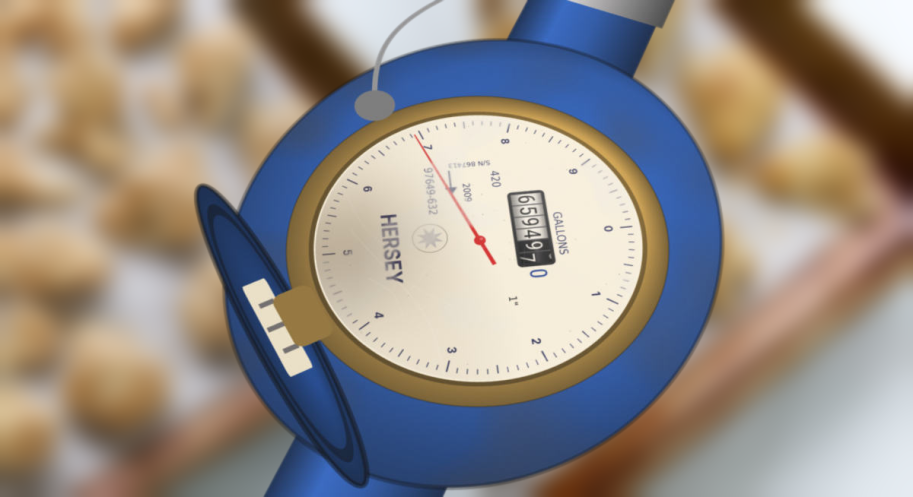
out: 6594966.9 gal
